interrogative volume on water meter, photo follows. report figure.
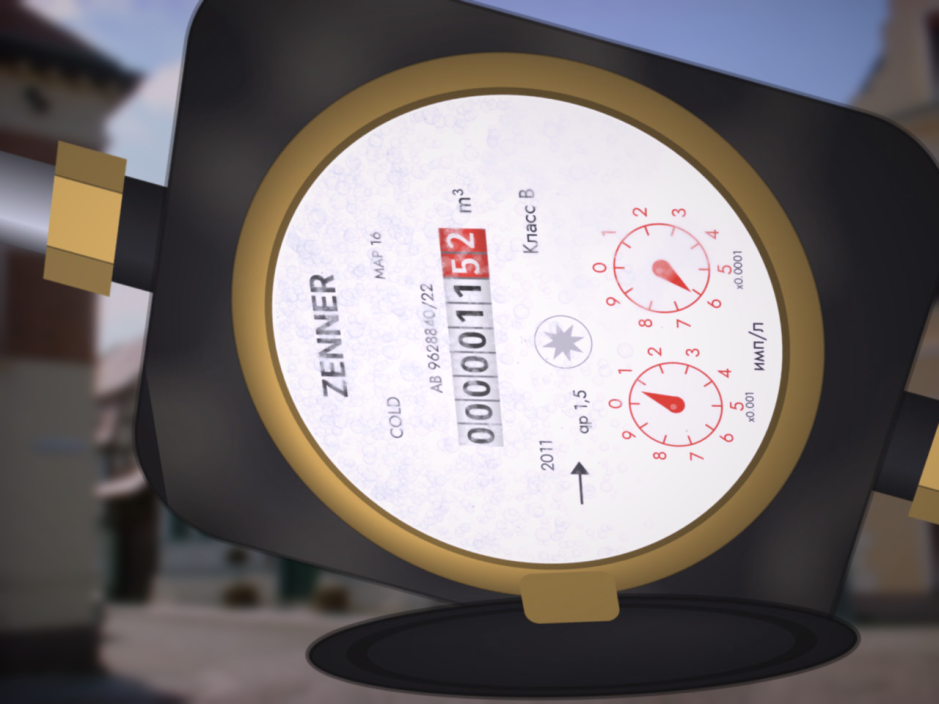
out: 11.5206 m³
